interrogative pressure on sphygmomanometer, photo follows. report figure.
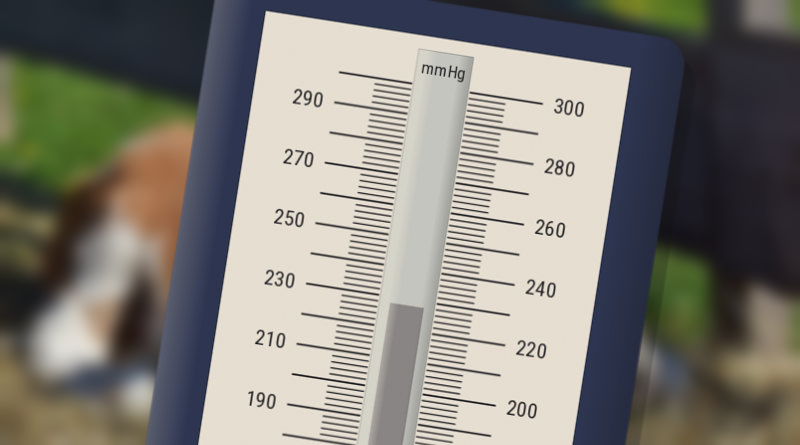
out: 228 mmHg
